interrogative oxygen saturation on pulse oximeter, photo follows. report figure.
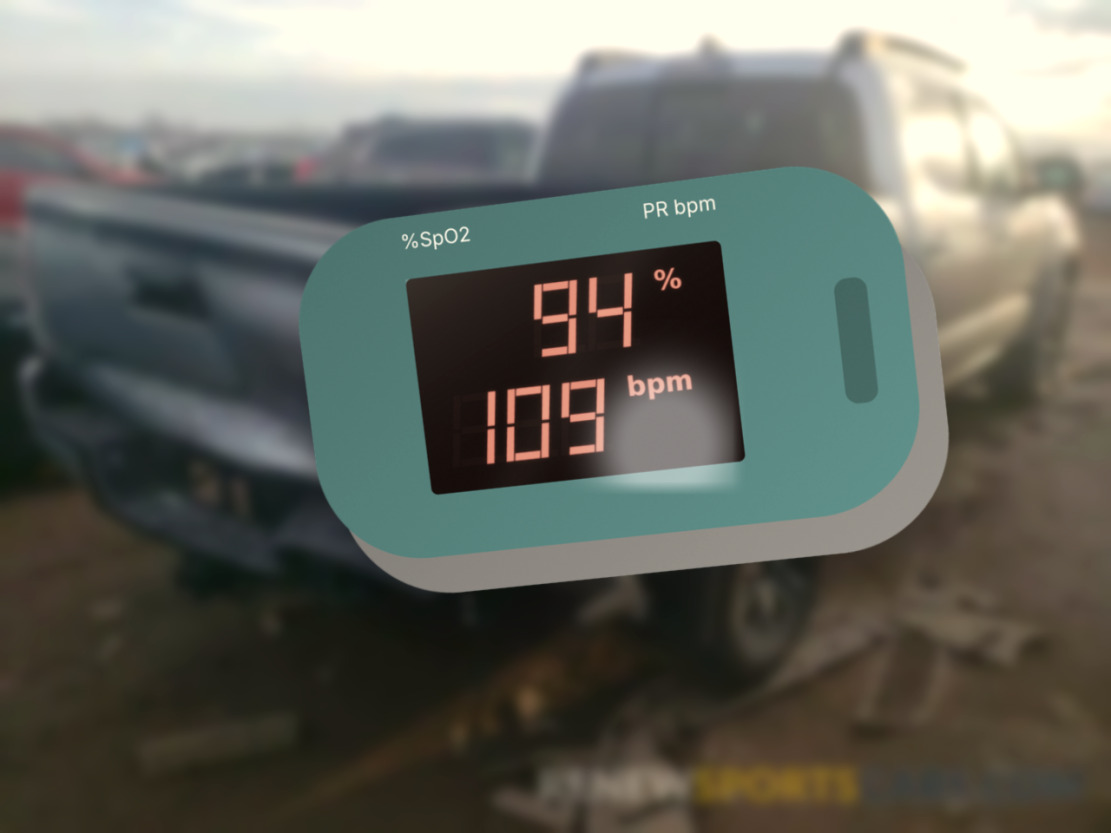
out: 94 %
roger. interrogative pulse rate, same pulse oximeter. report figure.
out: 109 bpm
